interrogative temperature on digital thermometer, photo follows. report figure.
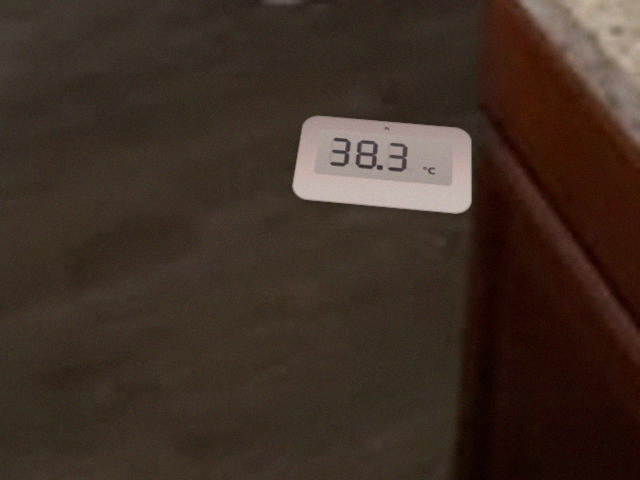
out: 38.3 °C
